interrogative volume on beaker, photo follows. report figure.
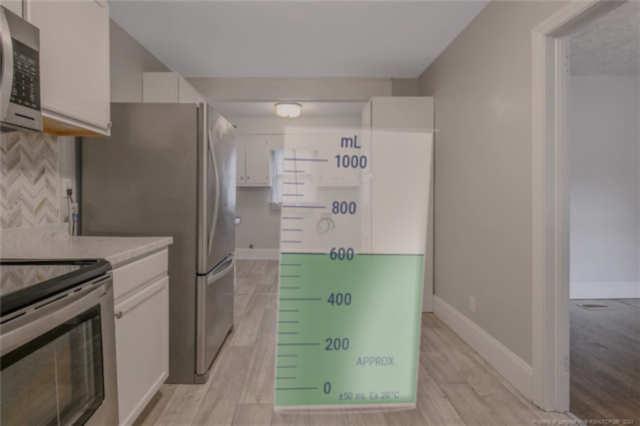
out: 600 mL
